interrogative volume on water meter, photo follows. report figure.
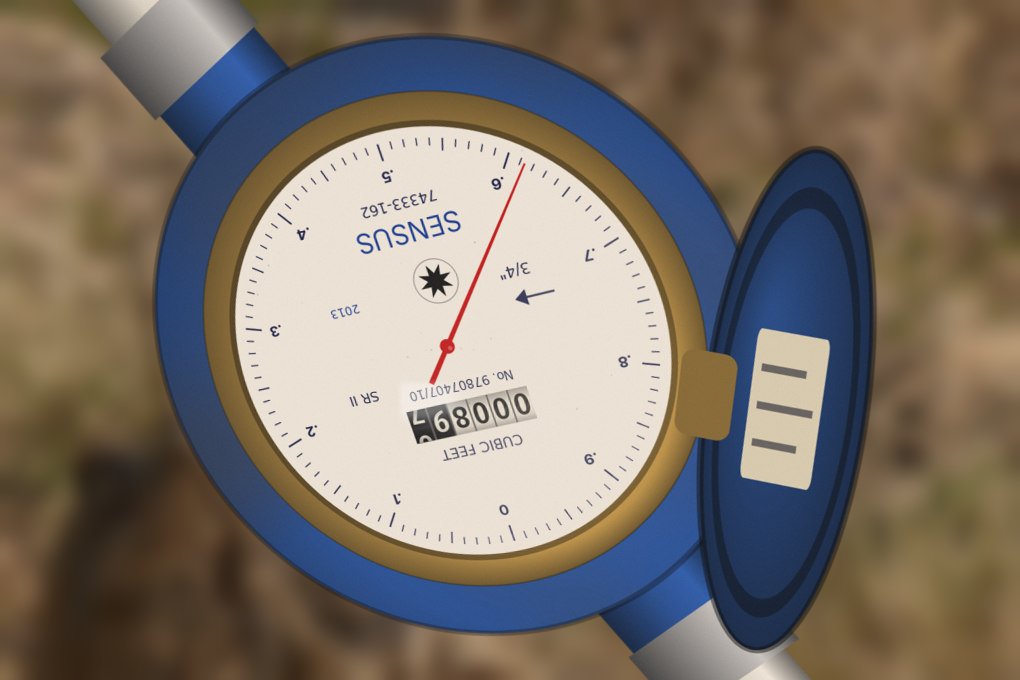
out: 896.61 ft³
